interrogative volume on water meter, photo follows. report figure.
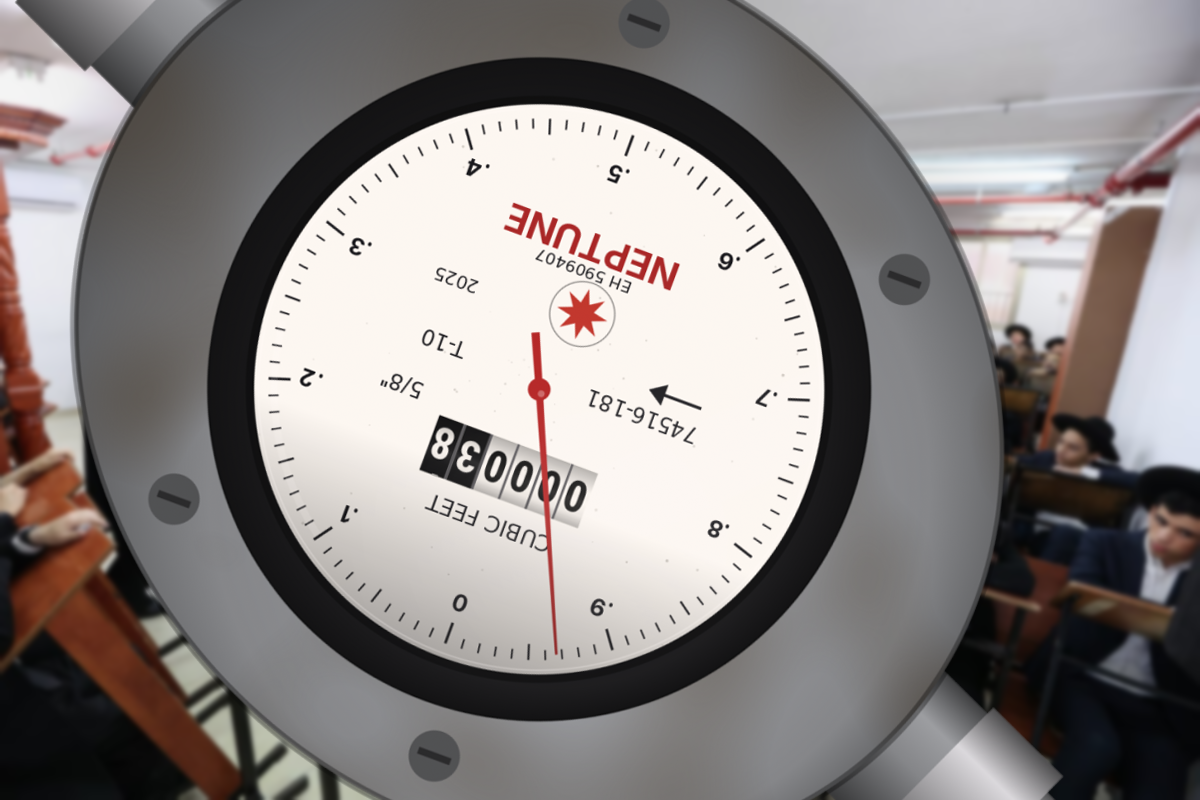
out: 37.93 ft³
